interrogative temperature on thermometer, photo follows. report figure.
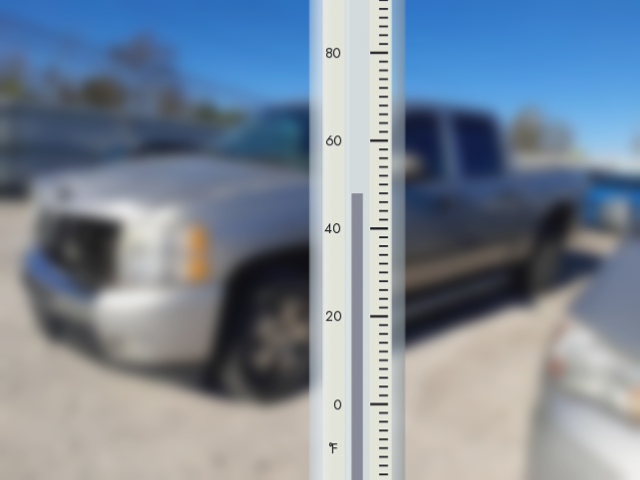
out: 48 °F
